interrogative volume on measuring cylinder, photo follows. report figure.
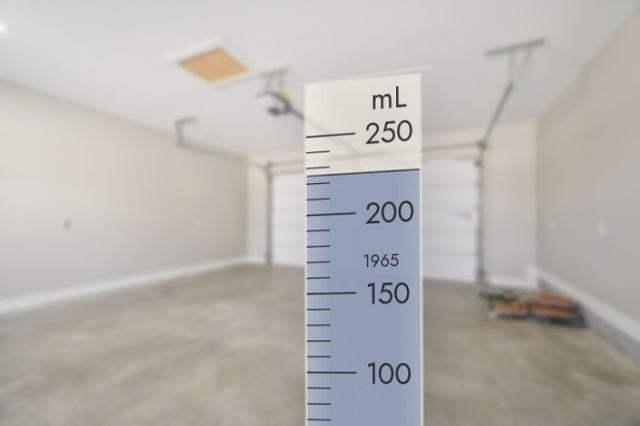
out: 225 mL
